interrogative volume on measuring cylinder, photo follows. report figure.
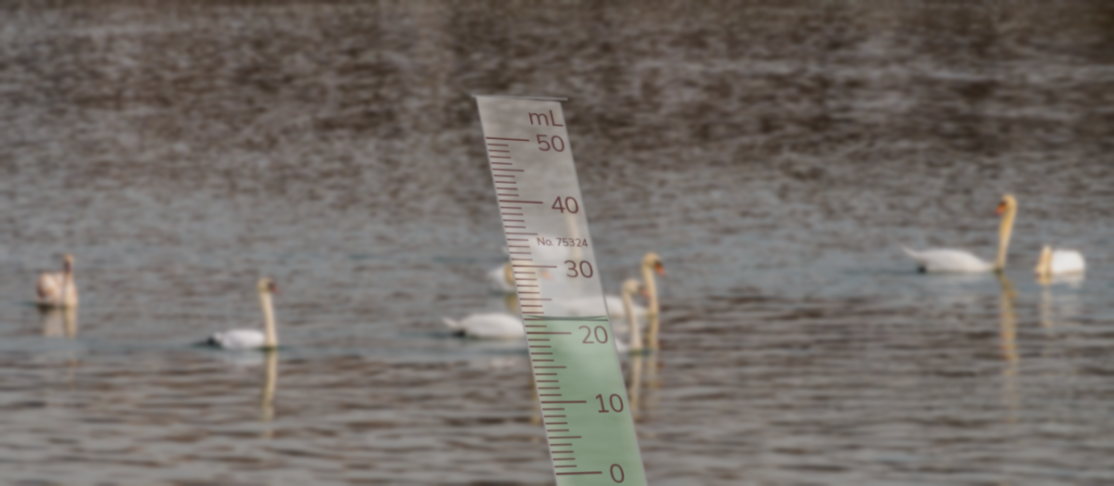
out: 22 mL
